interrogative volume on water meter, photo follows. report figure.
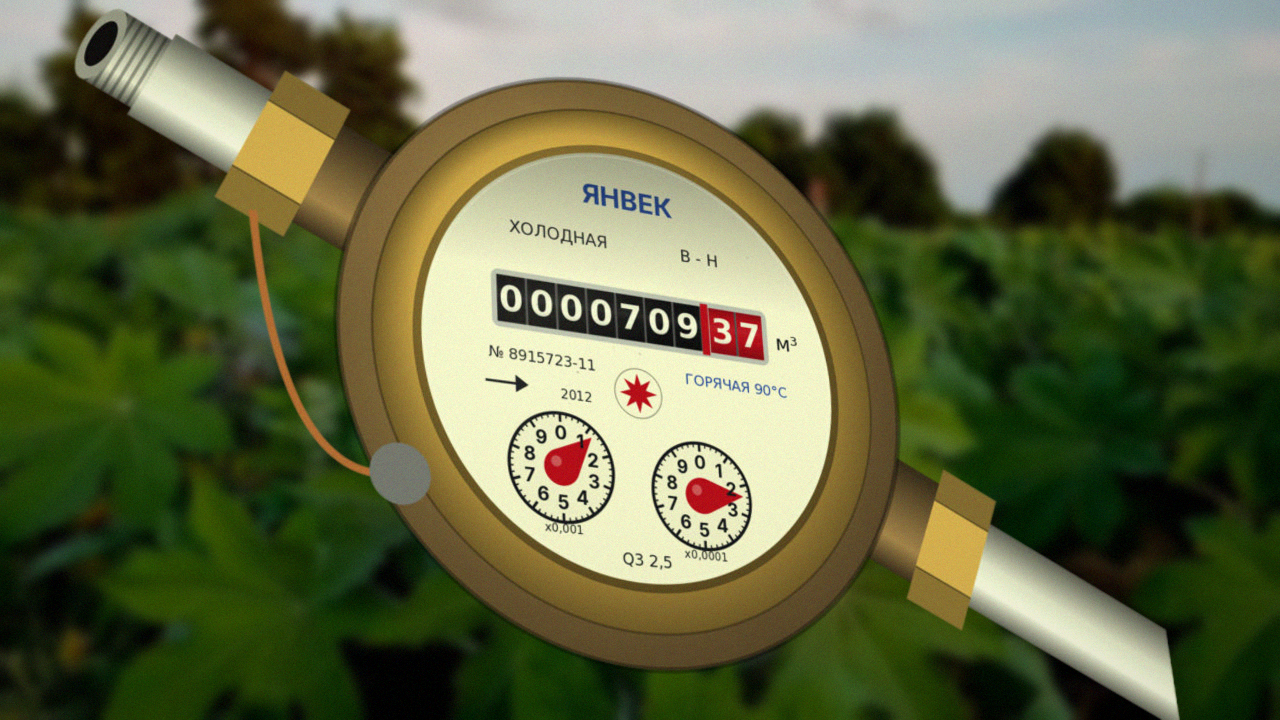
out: 709.3712 m³
